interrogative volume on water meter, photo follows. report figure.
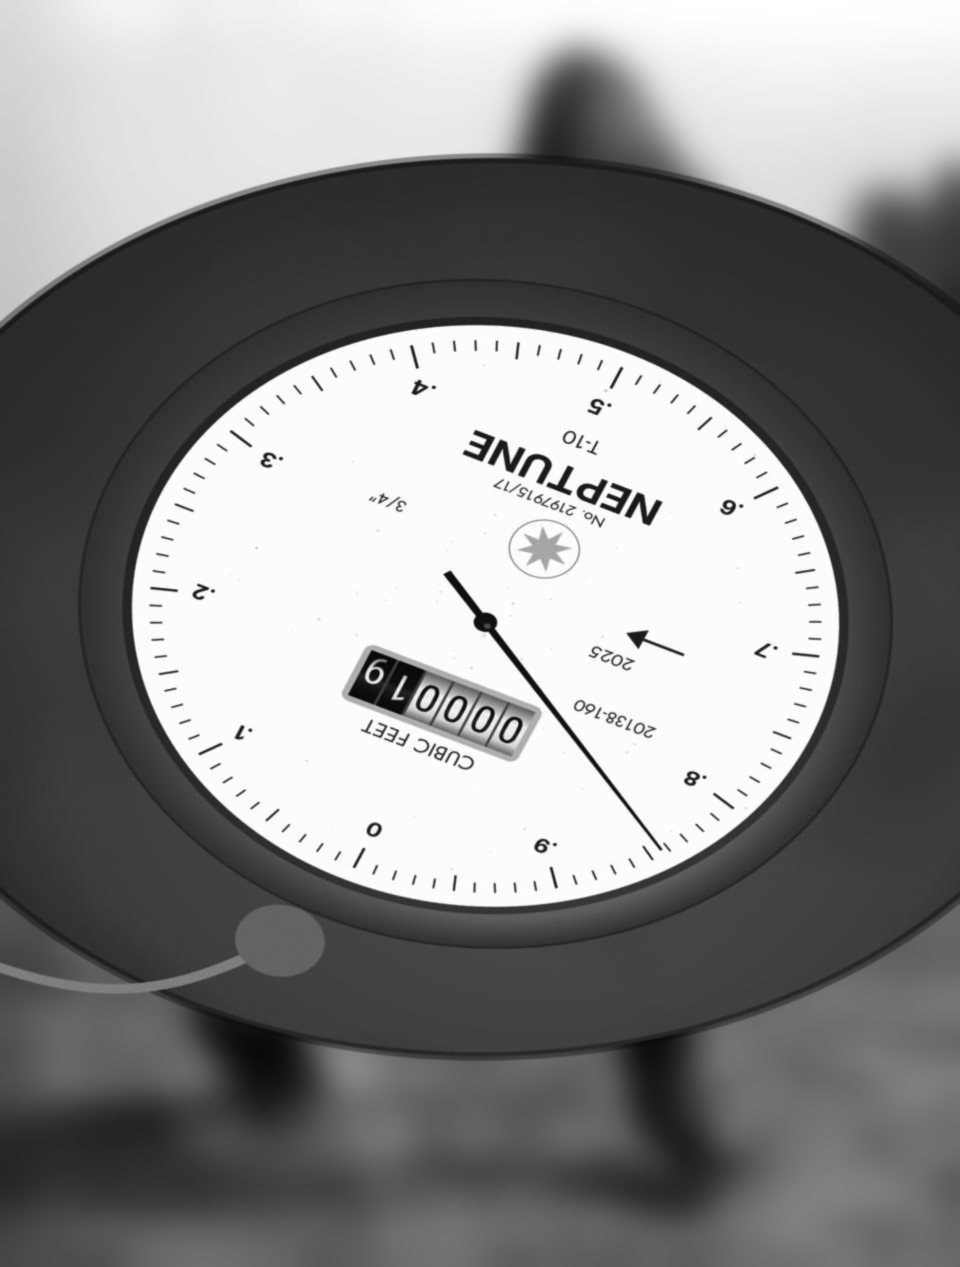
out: 18.84 ft³
